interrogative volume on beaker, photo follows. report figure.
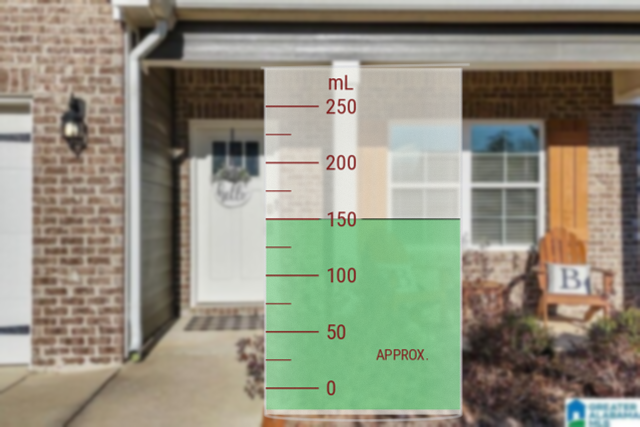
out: 150 mL
